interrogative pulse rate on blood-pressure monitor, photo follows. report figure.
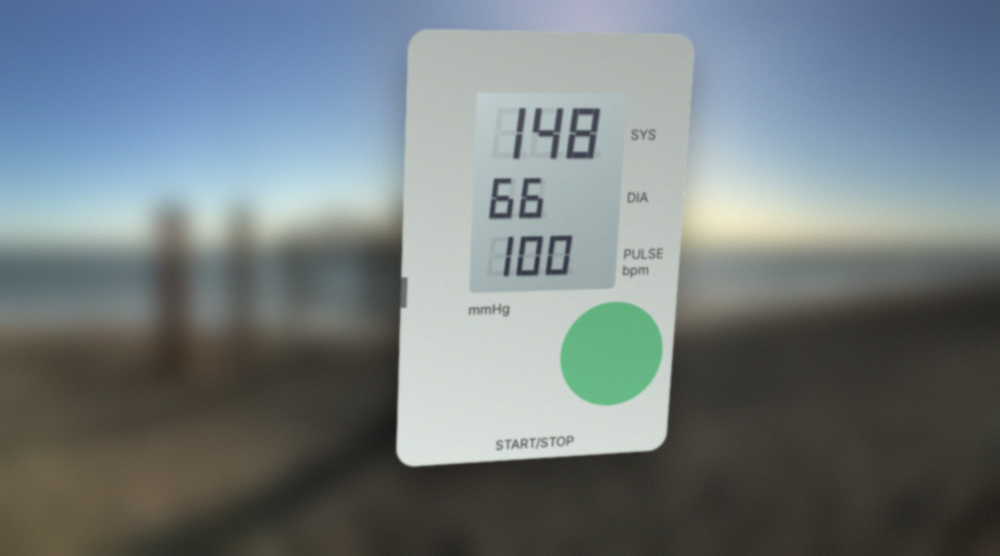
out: 100 bpm
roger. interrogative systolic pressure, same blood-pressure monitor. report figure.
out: 148 mmHg
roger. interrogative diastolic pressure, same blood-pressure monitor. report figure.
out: 66 mmHg
